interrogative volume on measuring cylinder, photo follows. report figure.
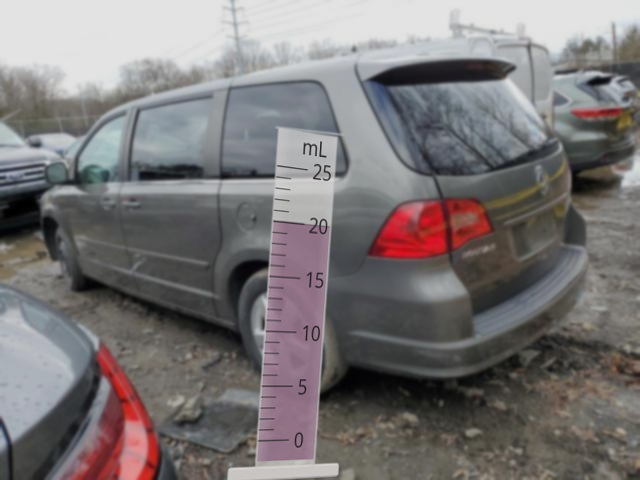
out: 20 mL
